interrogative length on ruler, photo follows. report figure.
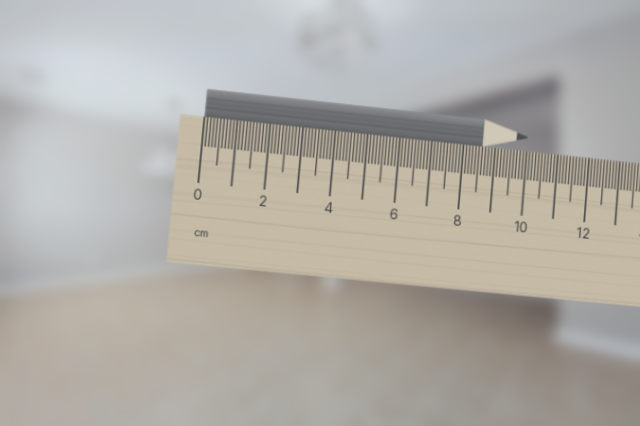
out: 10 cm
